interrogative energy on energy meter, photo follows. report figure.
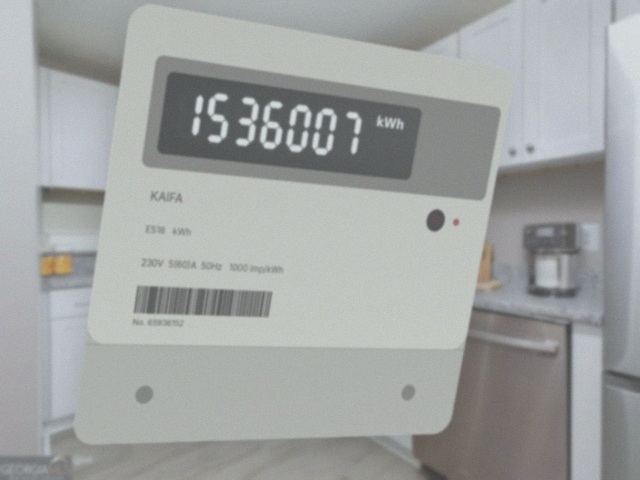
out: 1536007 kWh
